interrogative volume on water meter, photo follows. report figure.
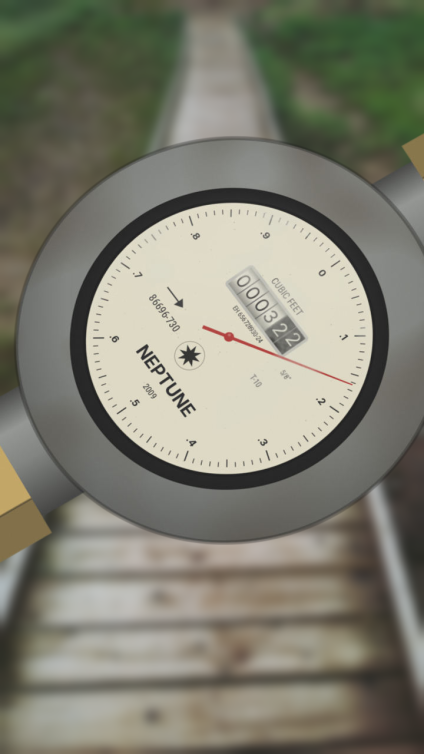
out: 322.16 ft³
